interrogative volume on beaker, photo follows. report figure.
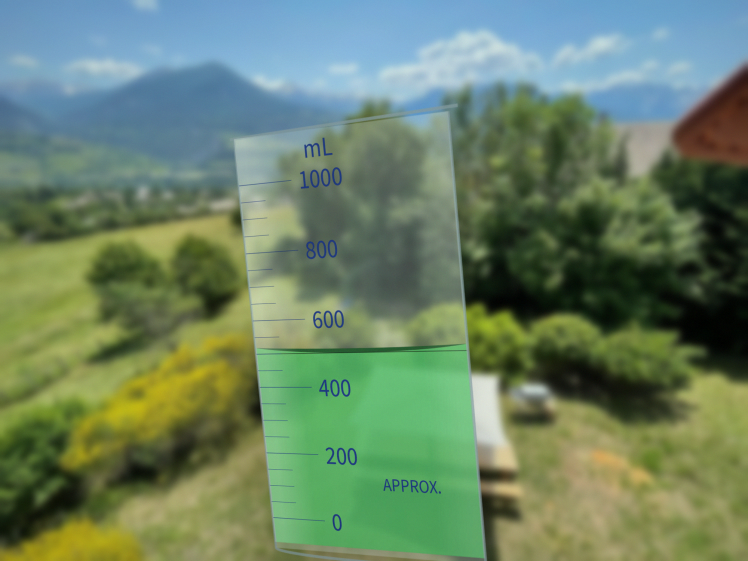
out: 500 mL
